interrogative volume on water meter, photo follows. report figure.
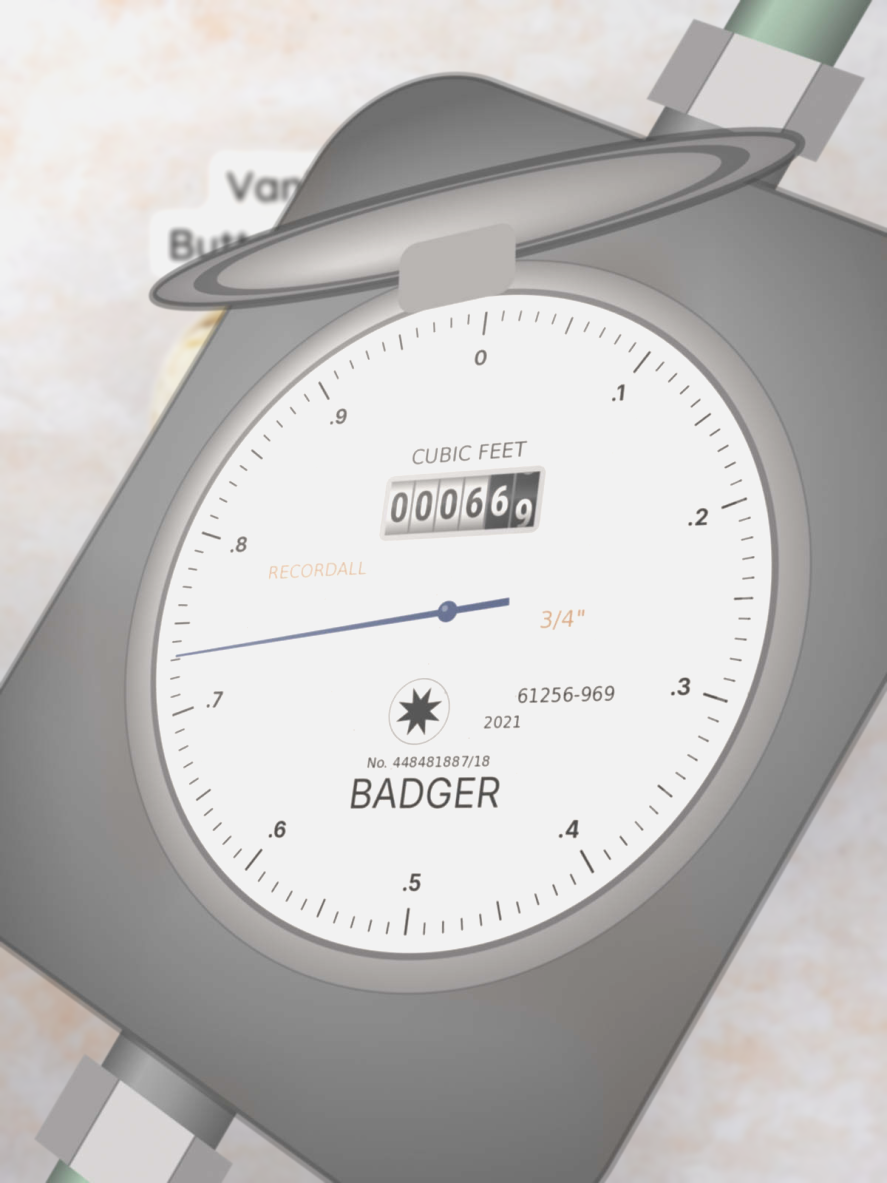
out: 668.73 ft³
